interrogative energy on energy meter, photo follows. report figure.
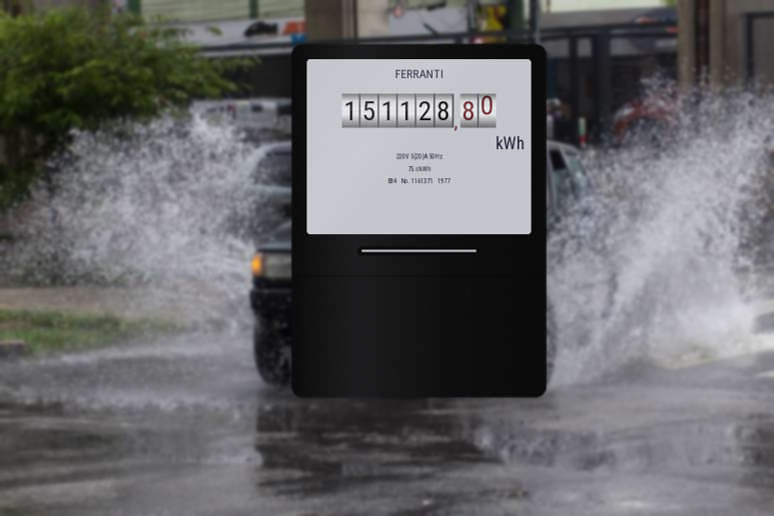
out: 151128.80 kWh
